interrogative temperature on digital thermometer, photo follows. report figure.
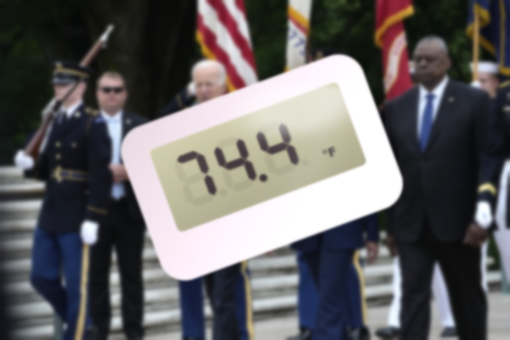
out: 74.4 °F
